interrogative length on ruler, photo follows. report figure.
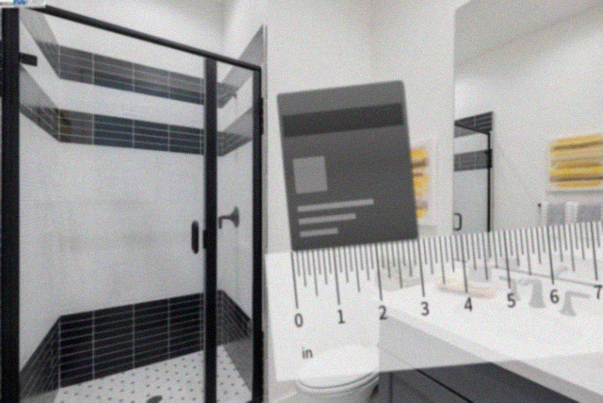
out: 3 in
